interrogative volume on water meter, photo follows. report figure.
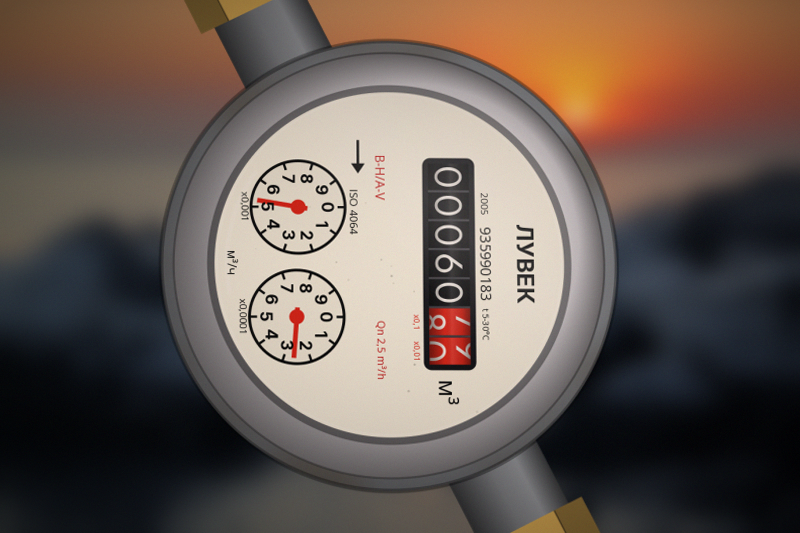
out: 60.7952 m³
